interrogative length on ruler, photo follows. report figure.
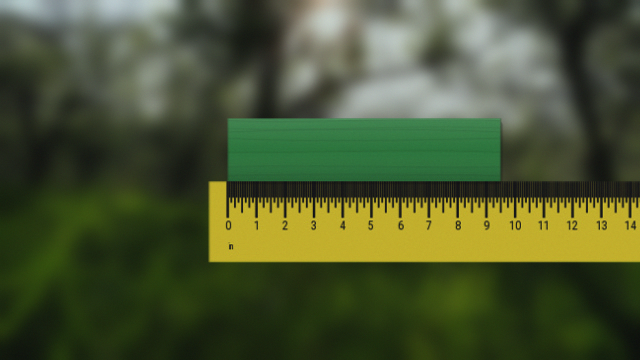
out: 9.5 in
